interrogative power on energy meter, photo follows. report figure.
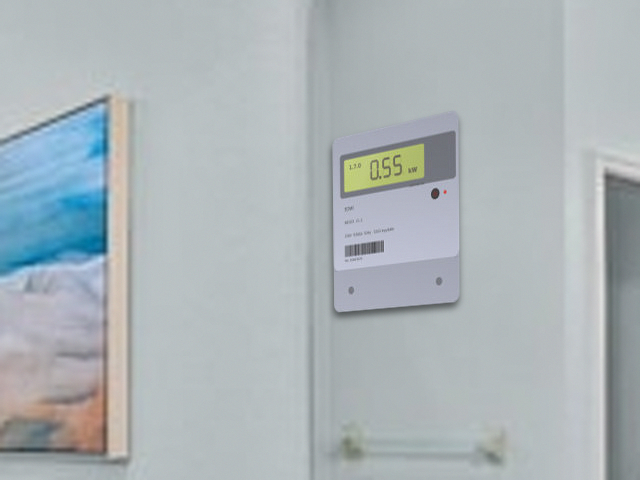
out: 0.55 kW
